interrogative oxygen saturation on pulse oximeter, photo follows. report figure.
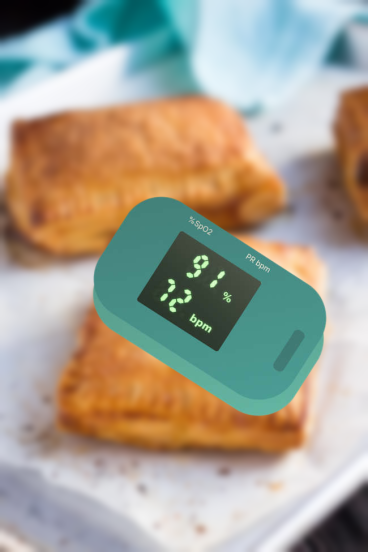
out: 91 %
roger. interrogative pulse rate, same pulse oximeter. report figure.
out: 72 bpm
